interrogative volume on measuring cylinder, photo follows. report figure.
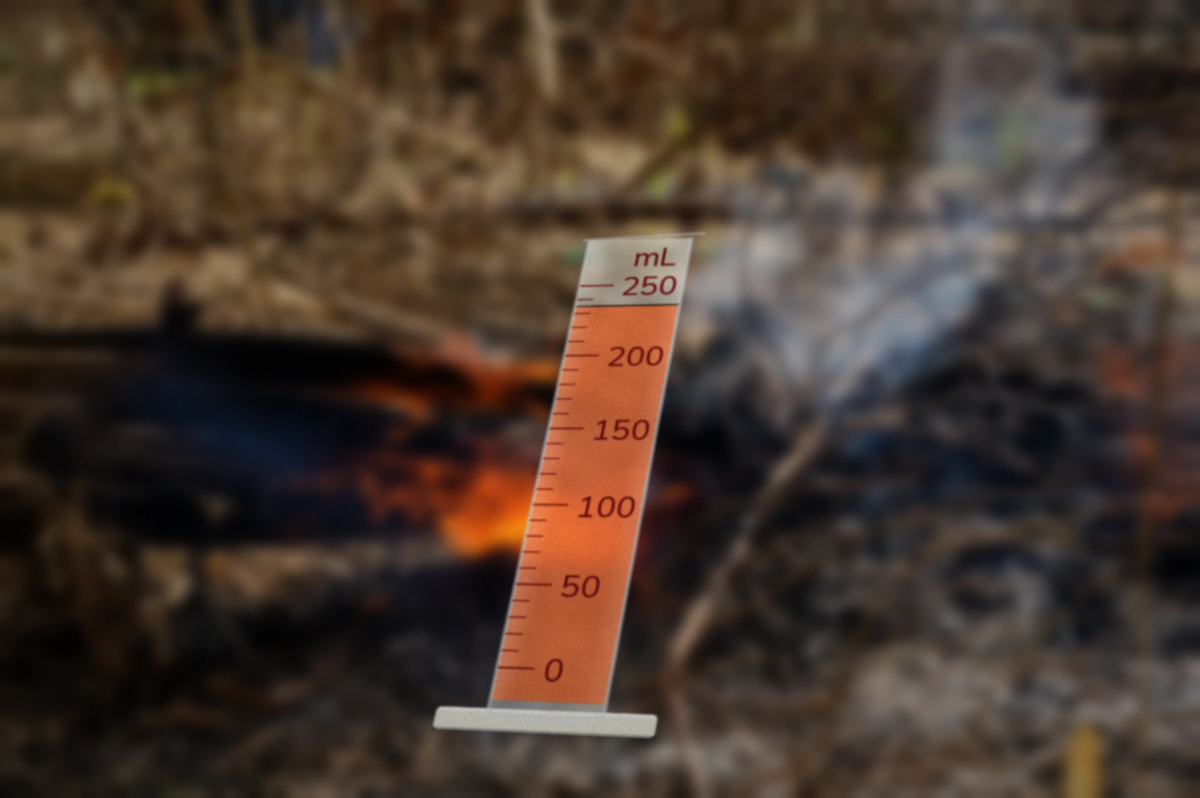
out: 235 mL
